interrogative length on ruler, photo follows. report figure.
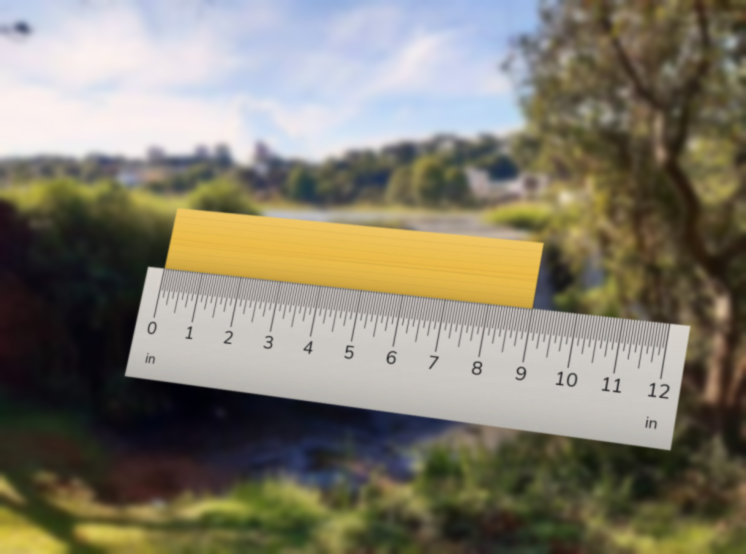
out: 9 in
